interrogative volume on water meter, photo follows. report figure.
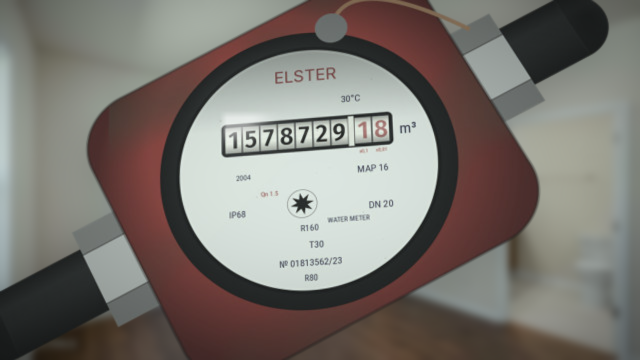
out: 1578729.18 m³
